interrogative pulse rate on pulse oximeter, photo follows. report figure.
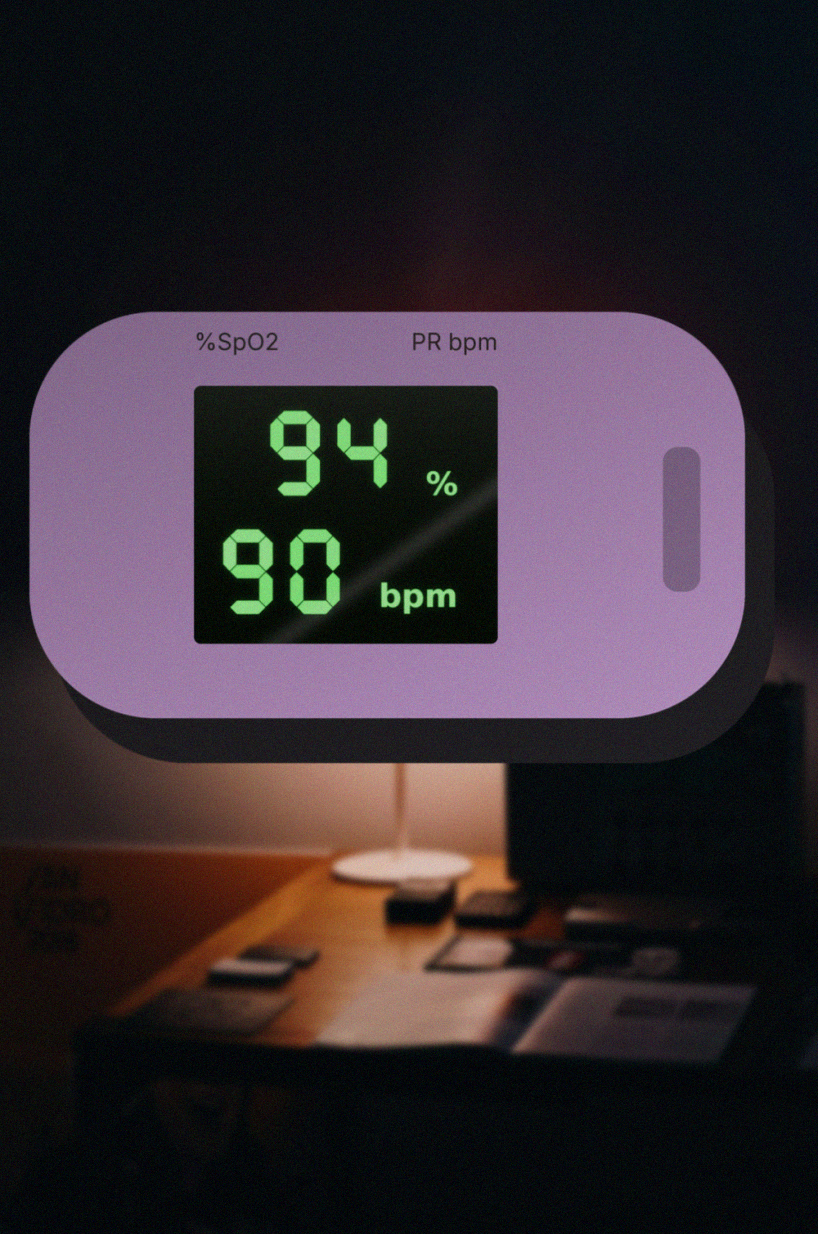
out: 90 bpm
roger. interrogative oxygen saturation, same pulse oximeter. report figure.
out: 94 %
